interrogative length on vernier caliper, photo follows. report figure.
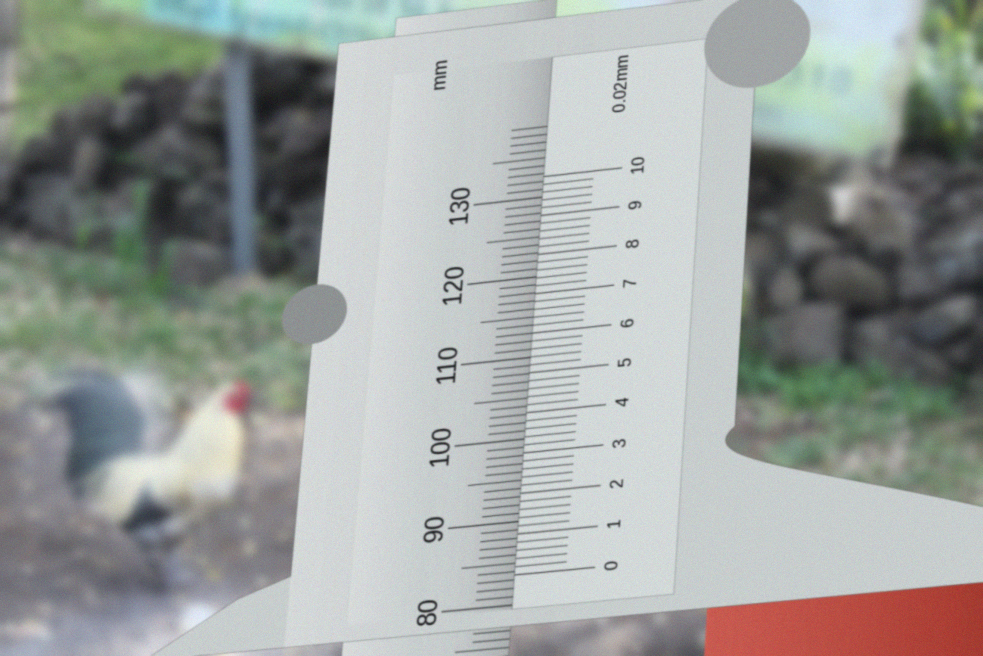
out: 83.6 mm
